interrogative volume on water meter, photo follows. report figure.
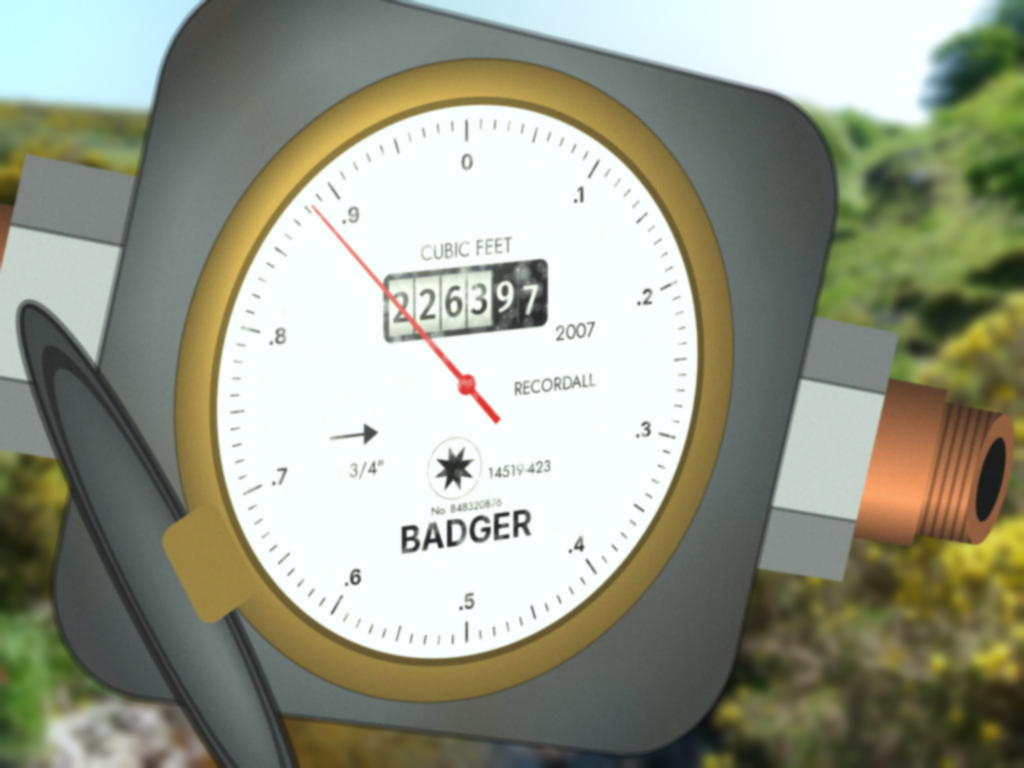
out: 226396.88 ft³
